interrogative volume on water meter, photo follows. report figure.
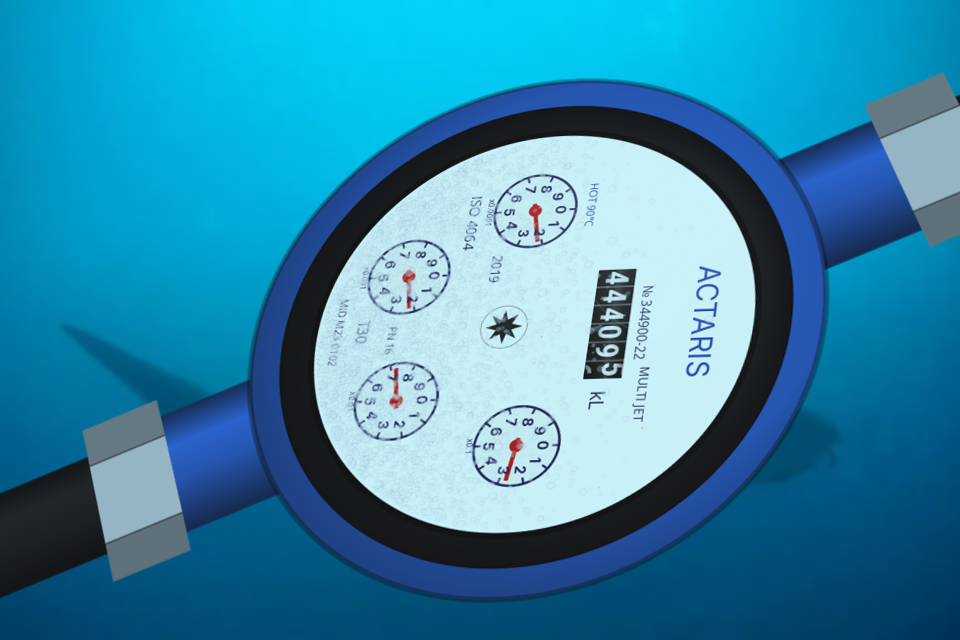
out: 444095.2722 kL
